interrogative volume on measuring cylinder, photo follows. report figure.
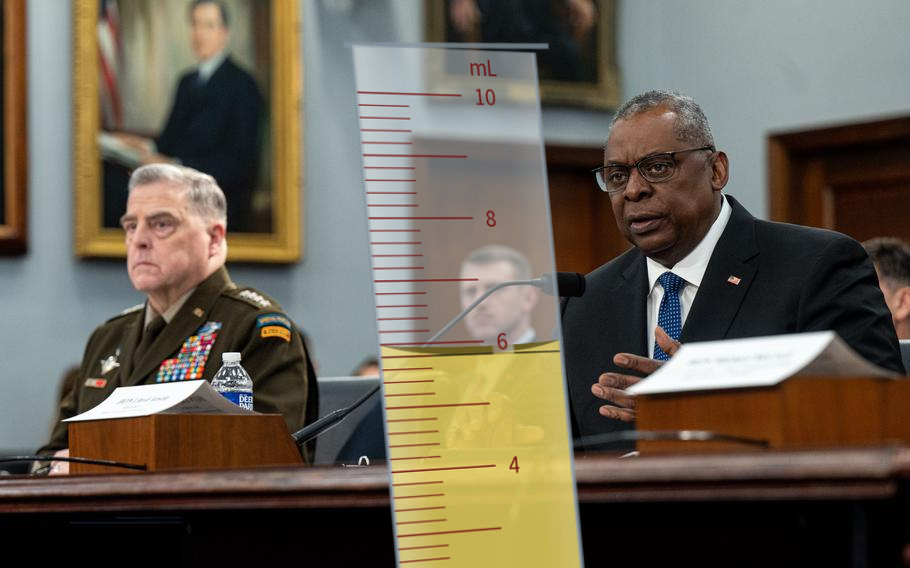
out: 5.8 mL
